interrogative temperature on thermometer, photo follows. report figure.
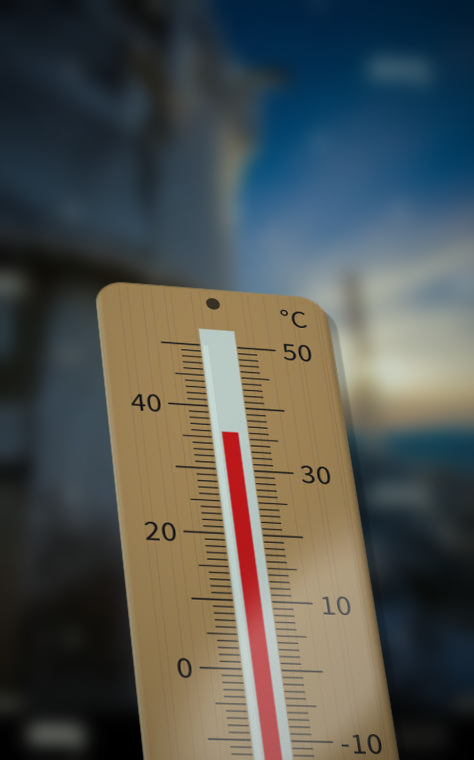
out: 36 °C
